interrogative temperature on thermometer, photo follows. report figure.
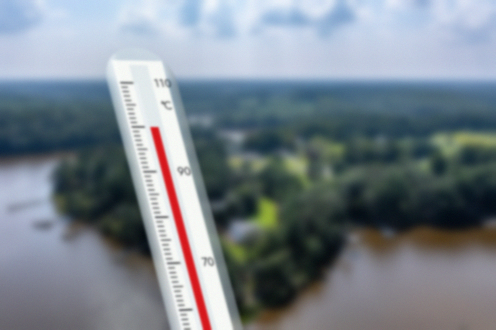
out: 100 °C
